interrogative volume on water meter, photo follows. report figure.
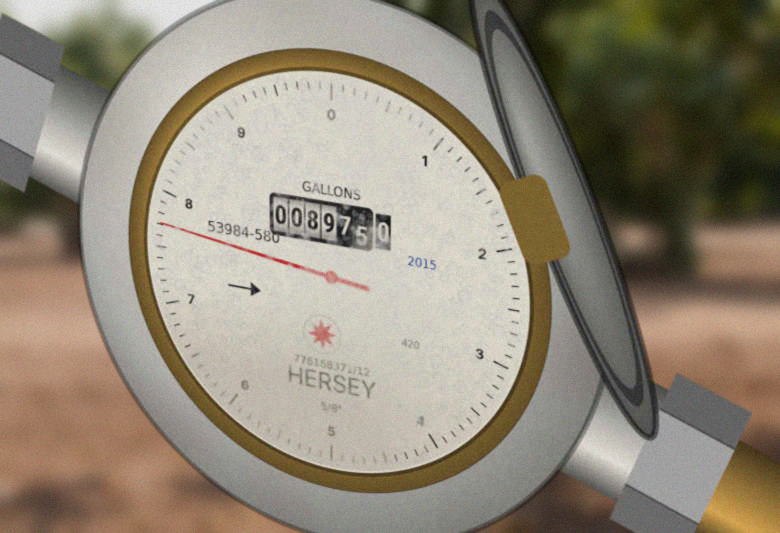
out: 89747.7 gal
